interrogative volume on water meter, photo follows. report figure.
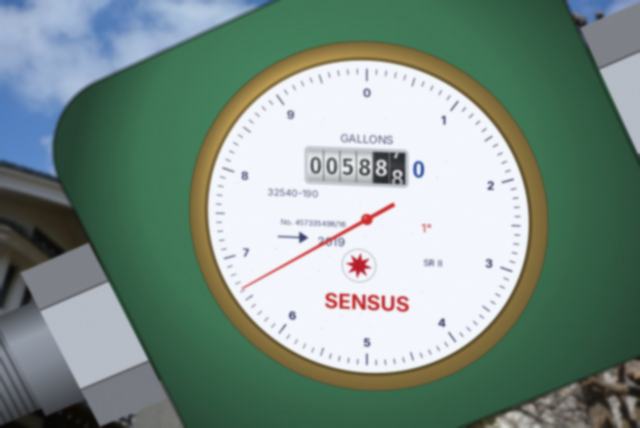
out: 58876.6 gal
